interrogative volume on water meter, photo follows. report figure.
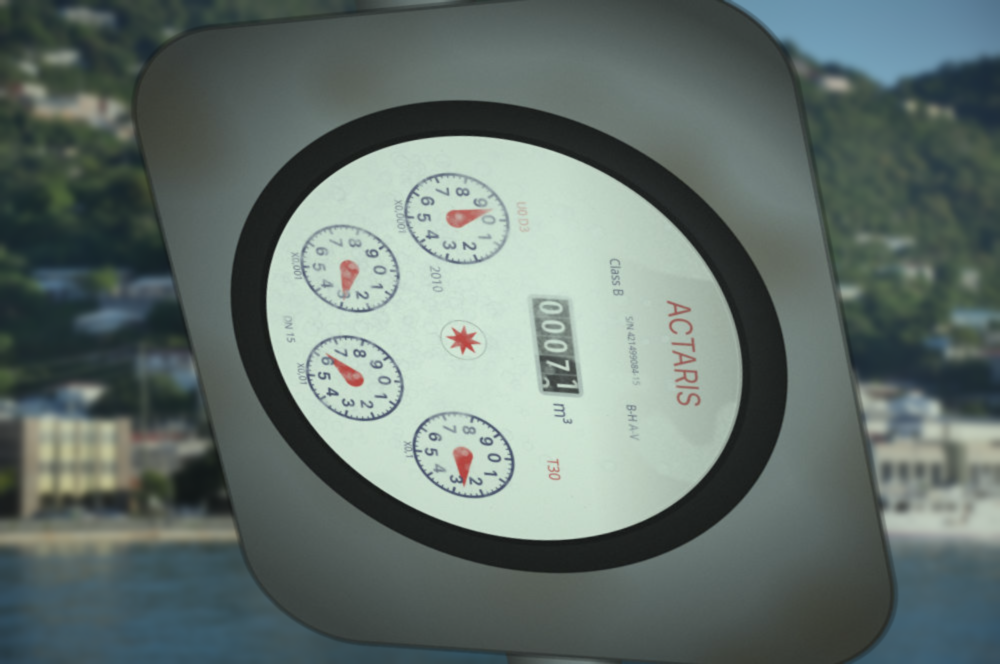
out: 71.2629 m³
